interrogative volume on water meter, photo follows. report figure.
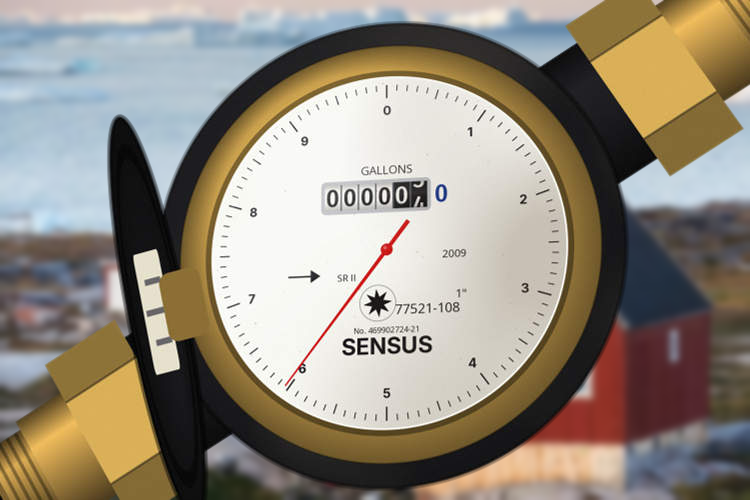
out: 36.0 gal
